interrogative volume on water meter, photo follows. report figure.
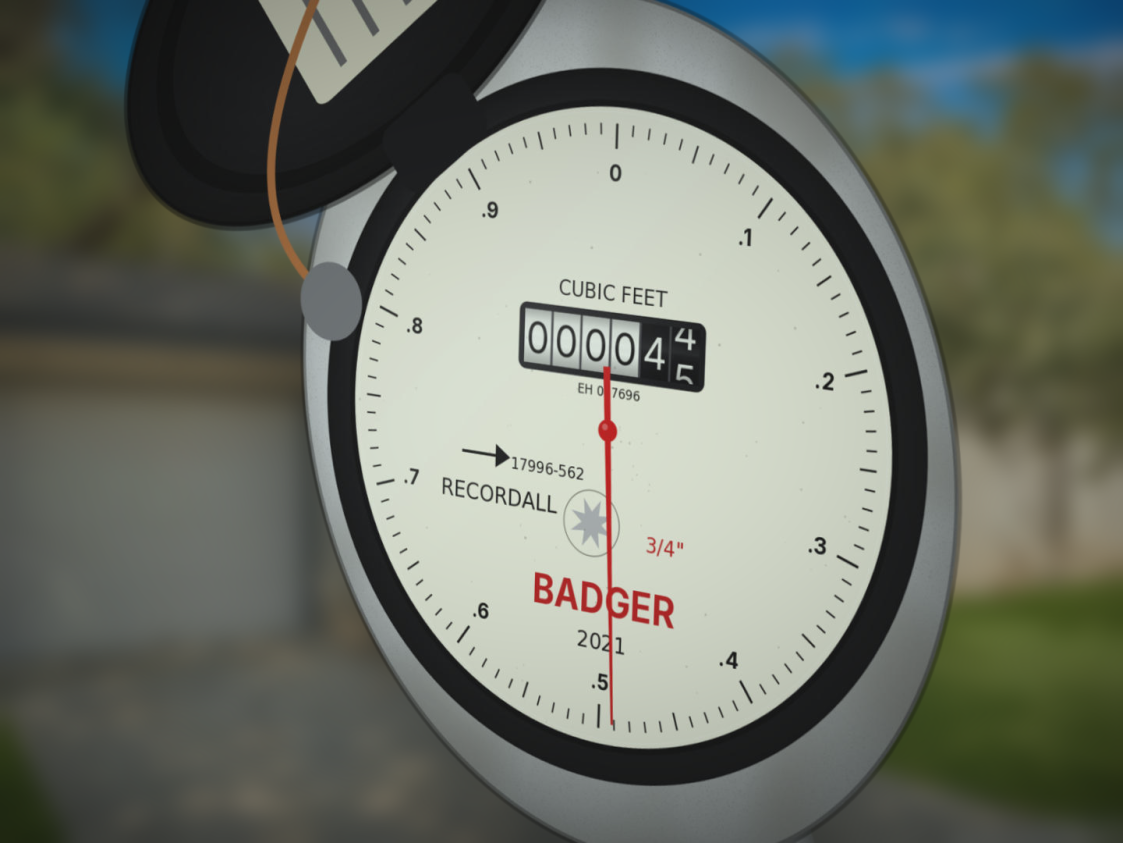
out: 44.49 ft³
